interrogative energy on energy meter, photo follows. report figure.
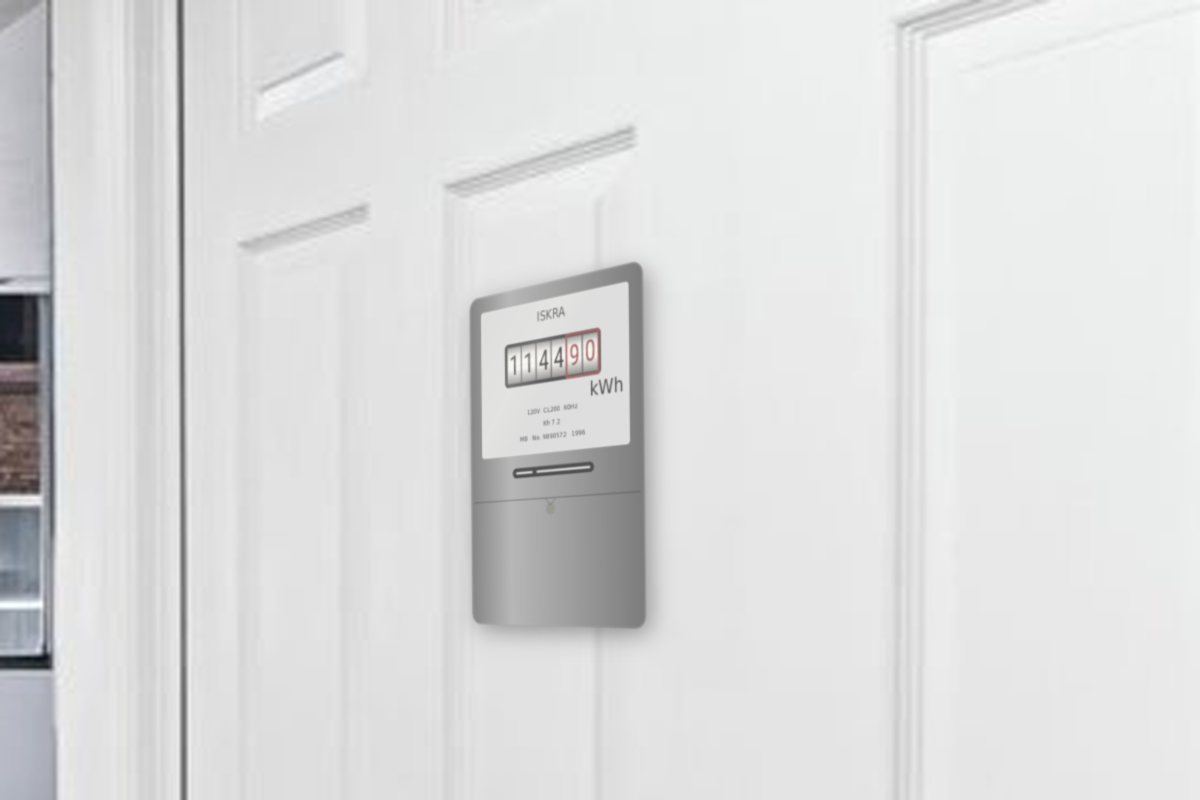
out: 1144.90 kWh
